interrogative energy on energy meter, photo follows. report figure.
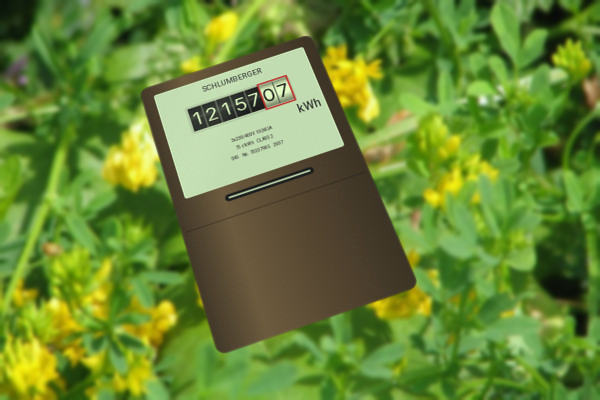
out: 12157.07 kWh
